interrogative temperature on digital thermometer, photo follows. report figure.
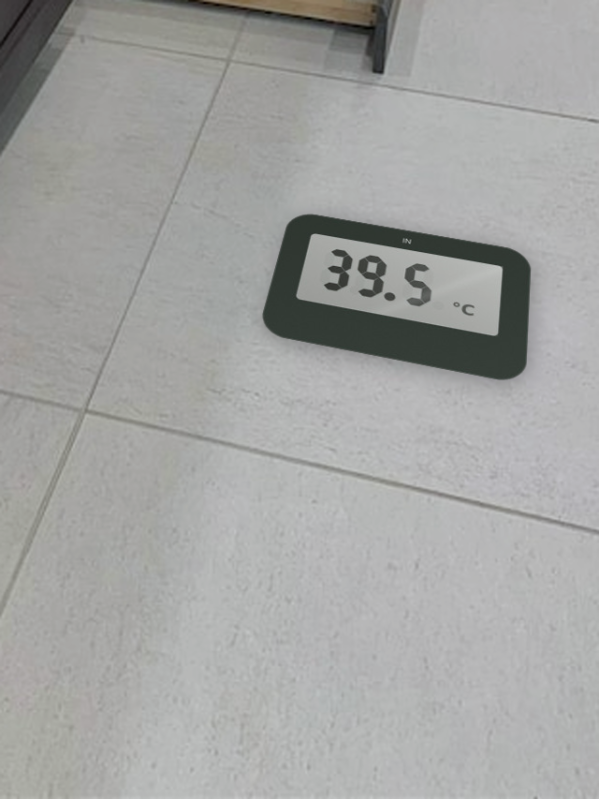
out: 39.5 °C
